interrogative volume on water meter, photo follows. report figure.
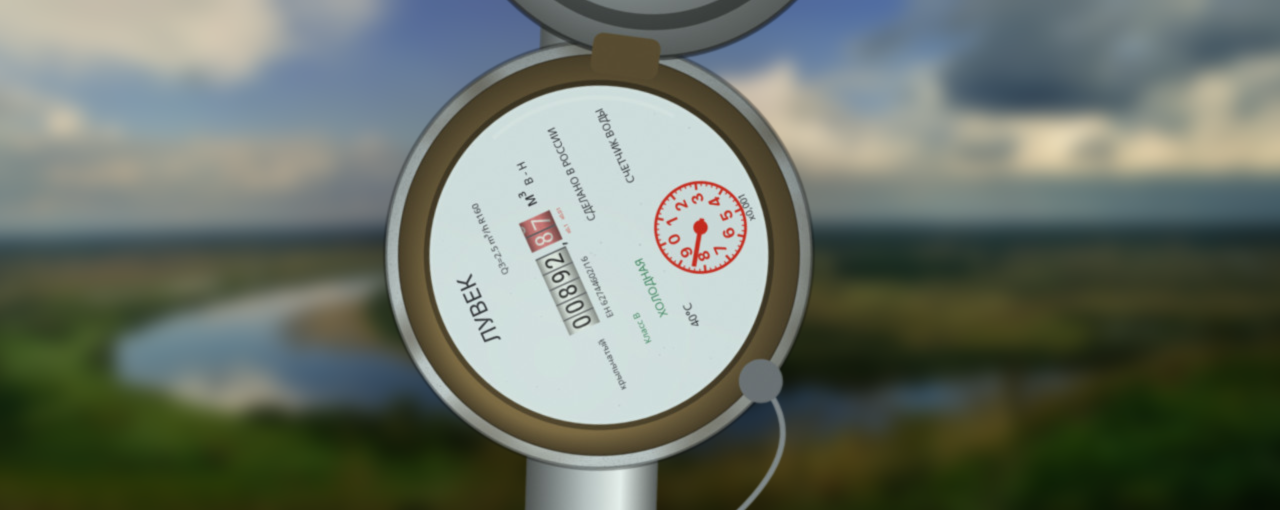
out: 892.868 m³
